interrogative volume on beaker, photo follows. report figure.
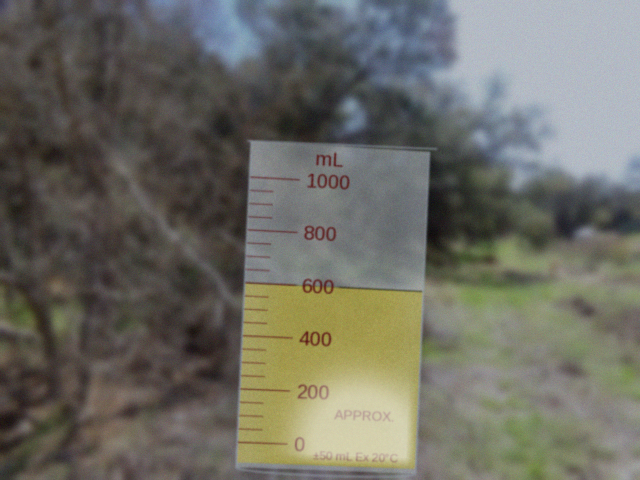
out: 600 mL
